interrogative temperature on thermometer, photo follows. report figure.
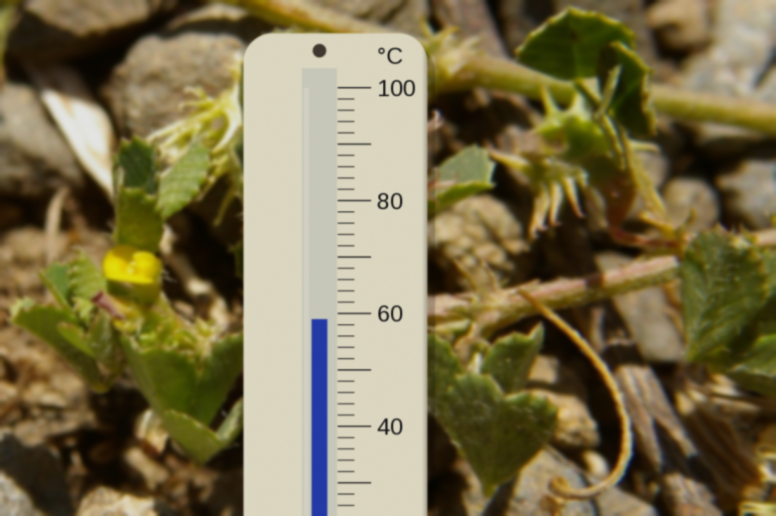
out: 59 °C
